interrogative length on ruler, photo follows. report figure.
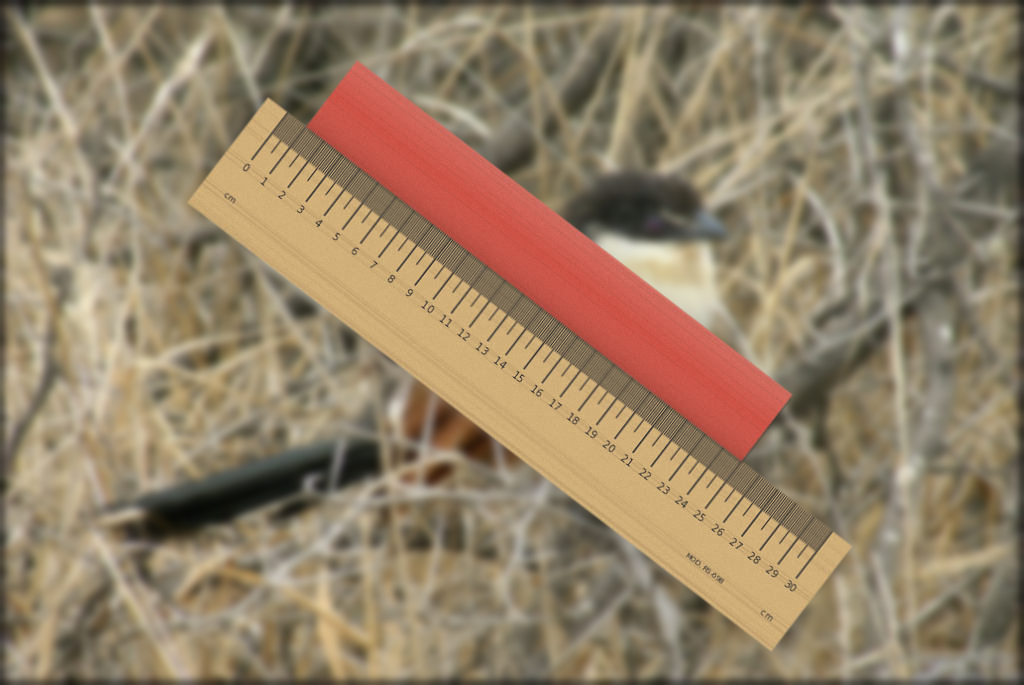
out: 24 cm
